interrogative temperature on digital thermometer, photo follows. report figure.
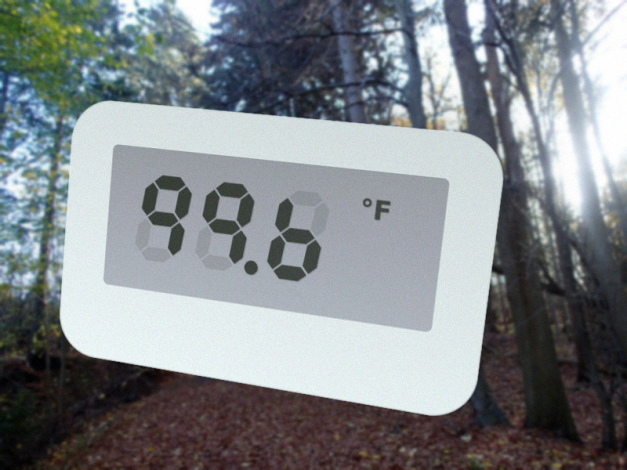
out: 99.6 °F
